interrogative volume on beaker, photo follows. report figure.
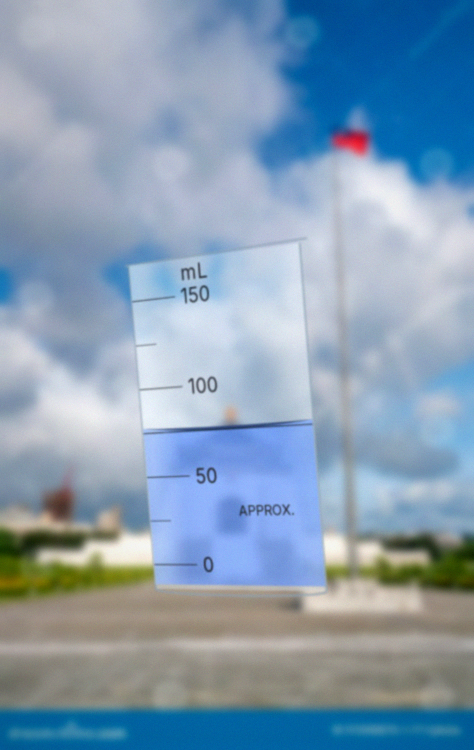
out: 75 mL
